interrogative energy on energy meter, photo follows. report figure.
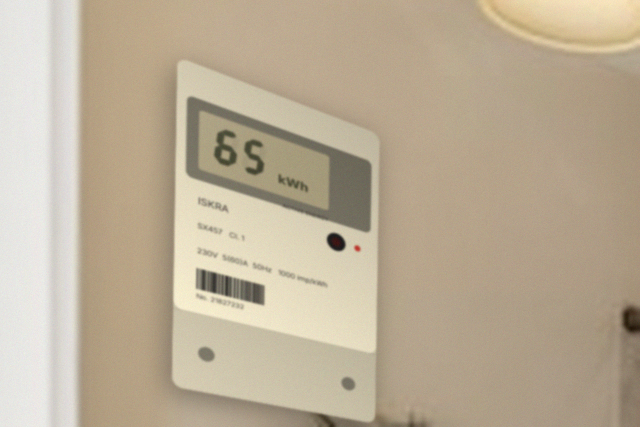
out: 65 kWh
